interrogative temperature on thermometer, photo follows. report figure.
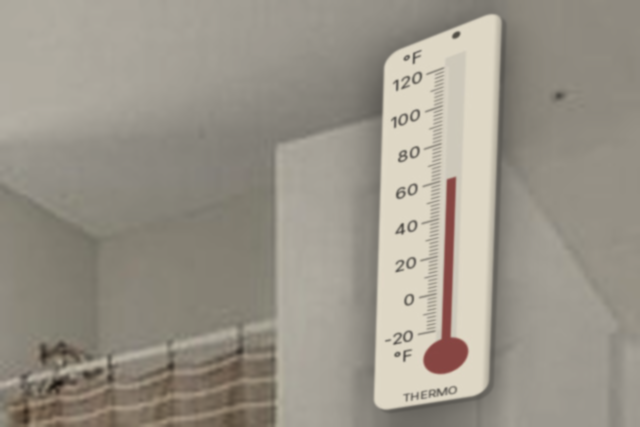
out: 60 °F
